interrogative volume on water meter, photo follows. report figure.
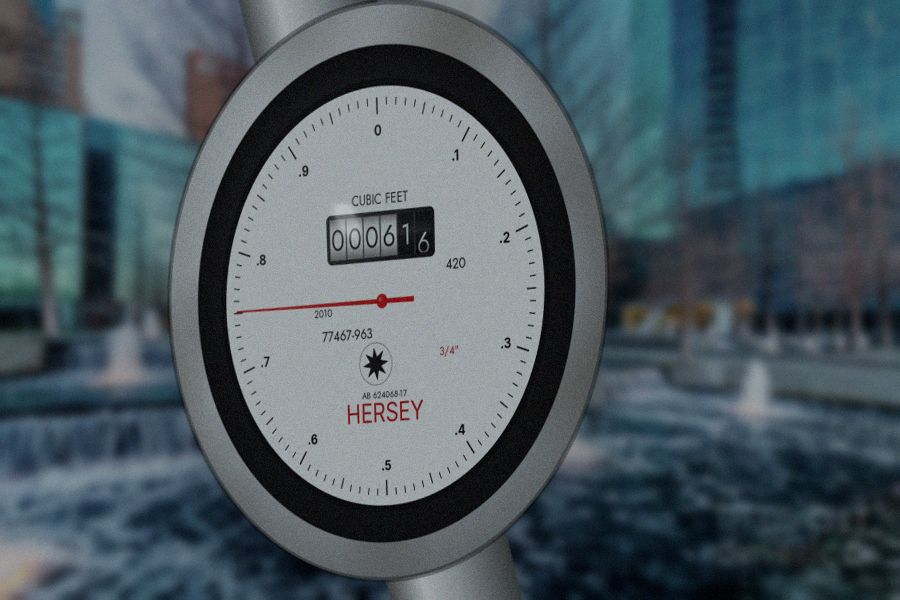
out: 615.75 ft³
